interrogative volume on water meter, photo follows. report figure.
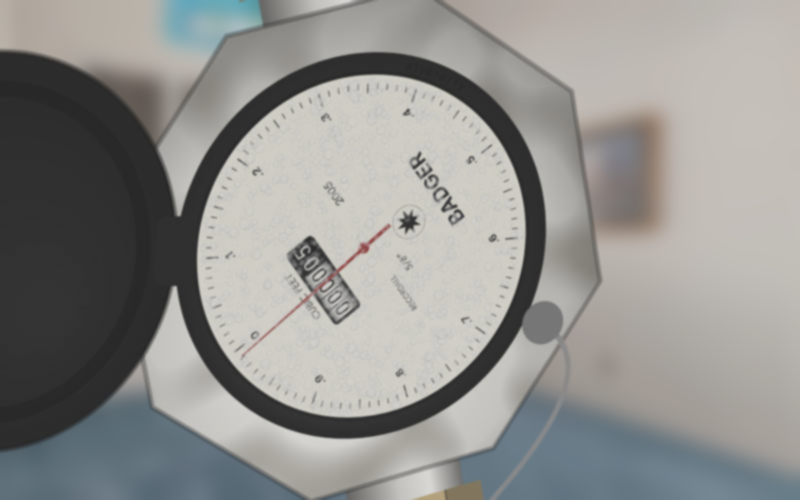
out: 4.99 ft³
